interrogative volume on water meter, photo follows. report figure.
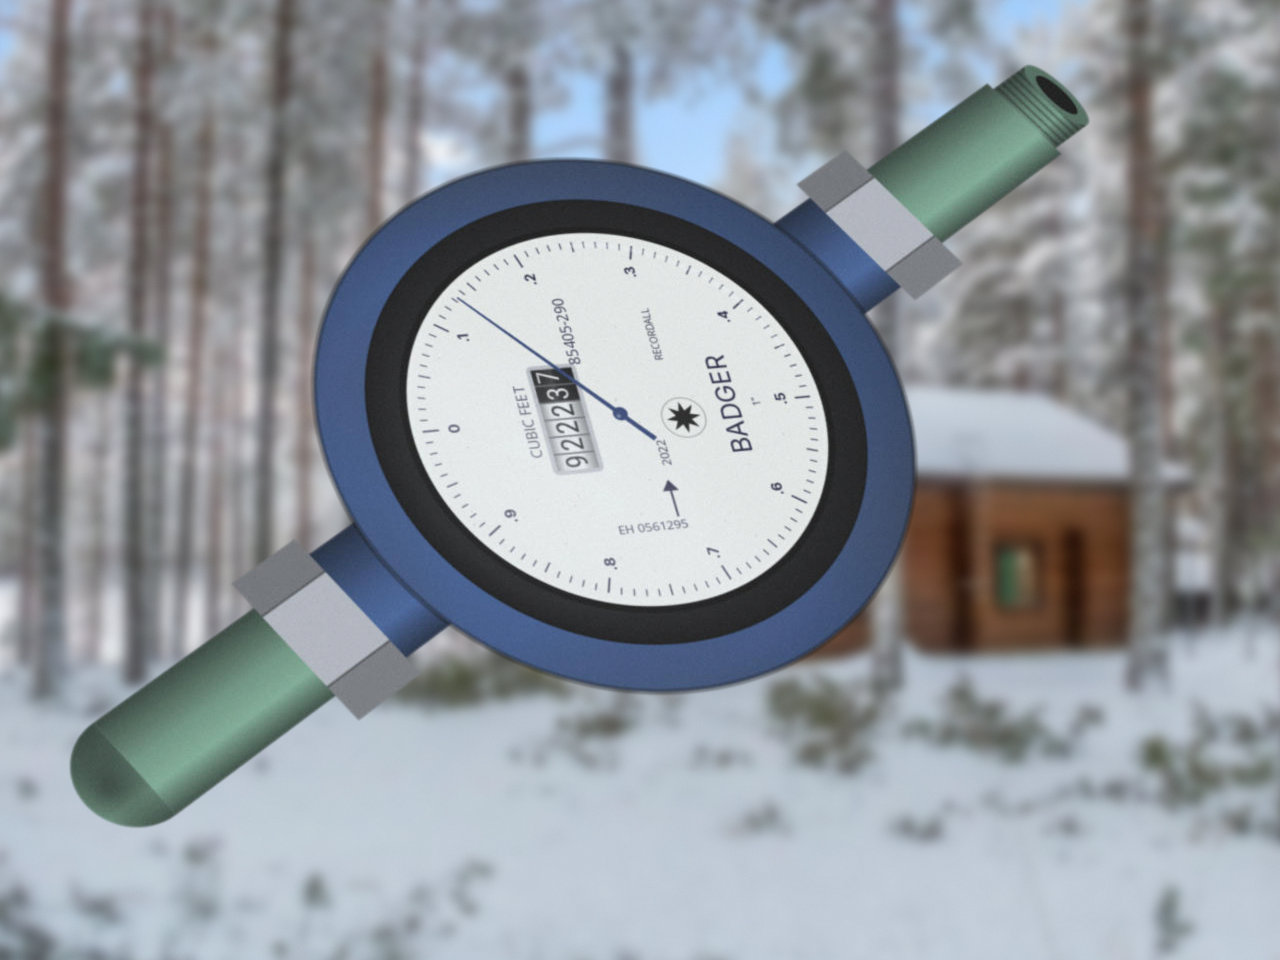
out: 922237.13 ft³
